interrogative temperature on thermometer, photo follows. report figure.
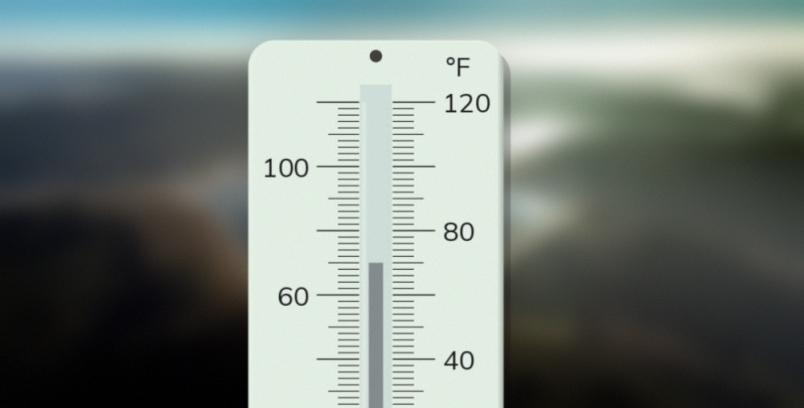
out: 70 °F
